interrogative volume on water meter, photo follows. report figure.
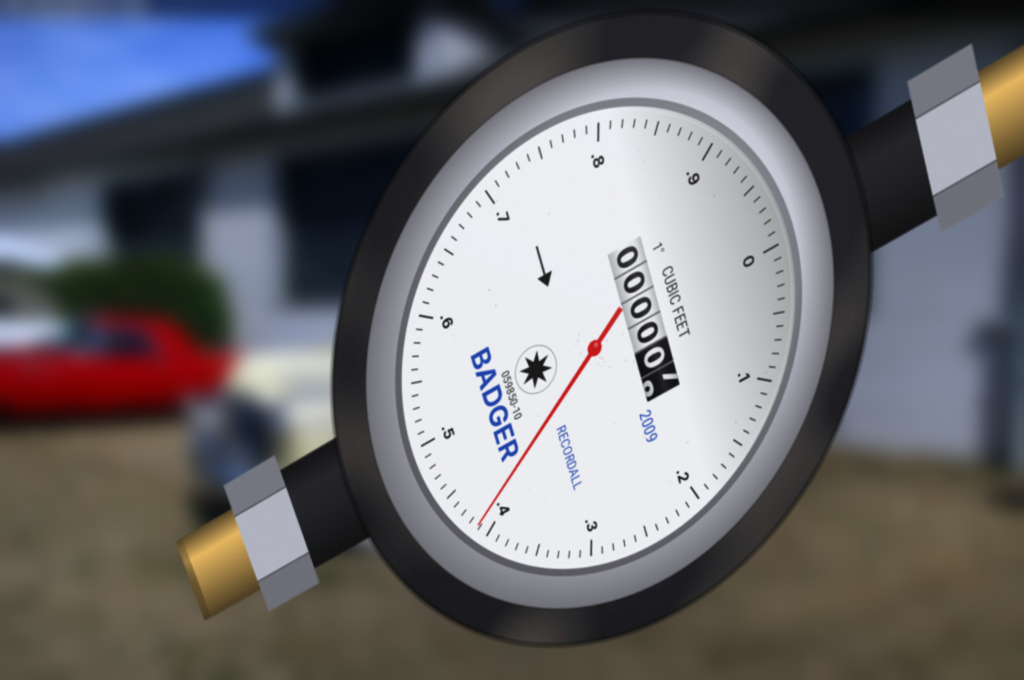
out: 7.41 ft³
